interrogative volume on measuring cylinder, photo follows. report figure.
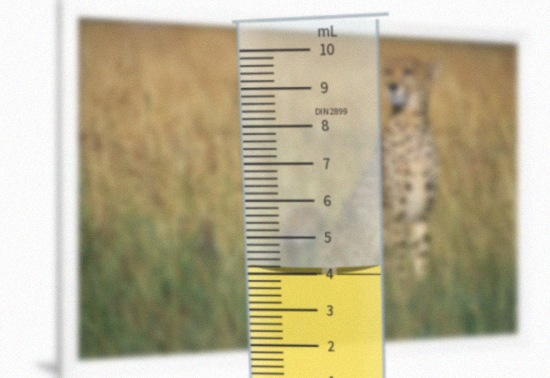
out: 4 mL
